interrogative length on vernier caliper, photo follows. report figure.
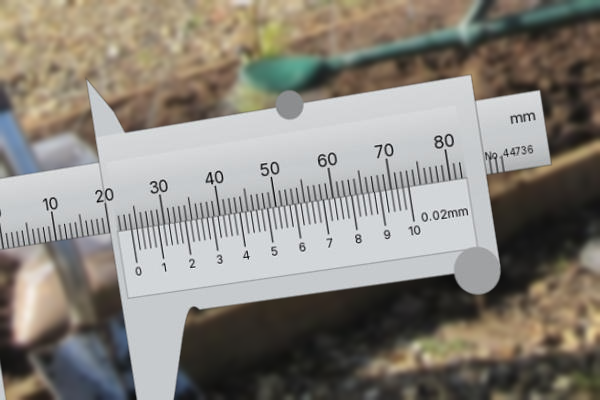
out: 24.0 mm
